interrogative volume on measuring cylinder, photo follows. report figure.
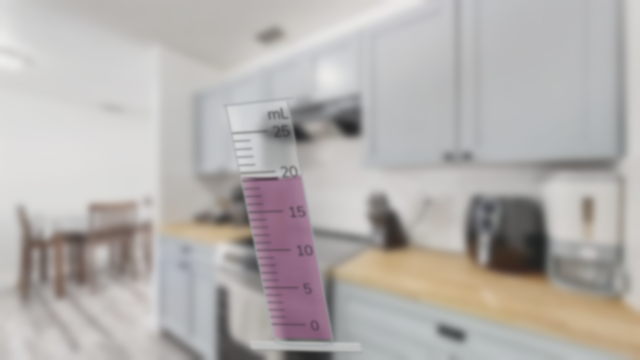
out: 19 mL
